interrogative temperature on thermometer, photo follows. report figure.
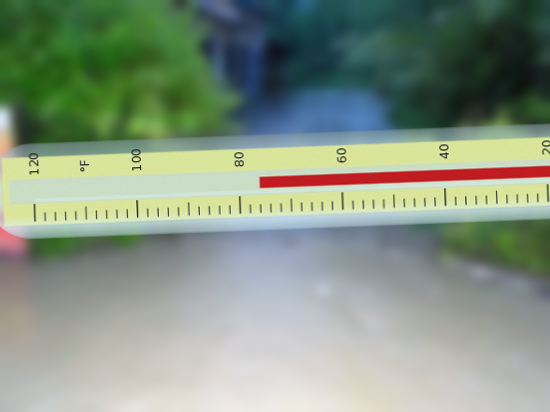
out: 76 °F
